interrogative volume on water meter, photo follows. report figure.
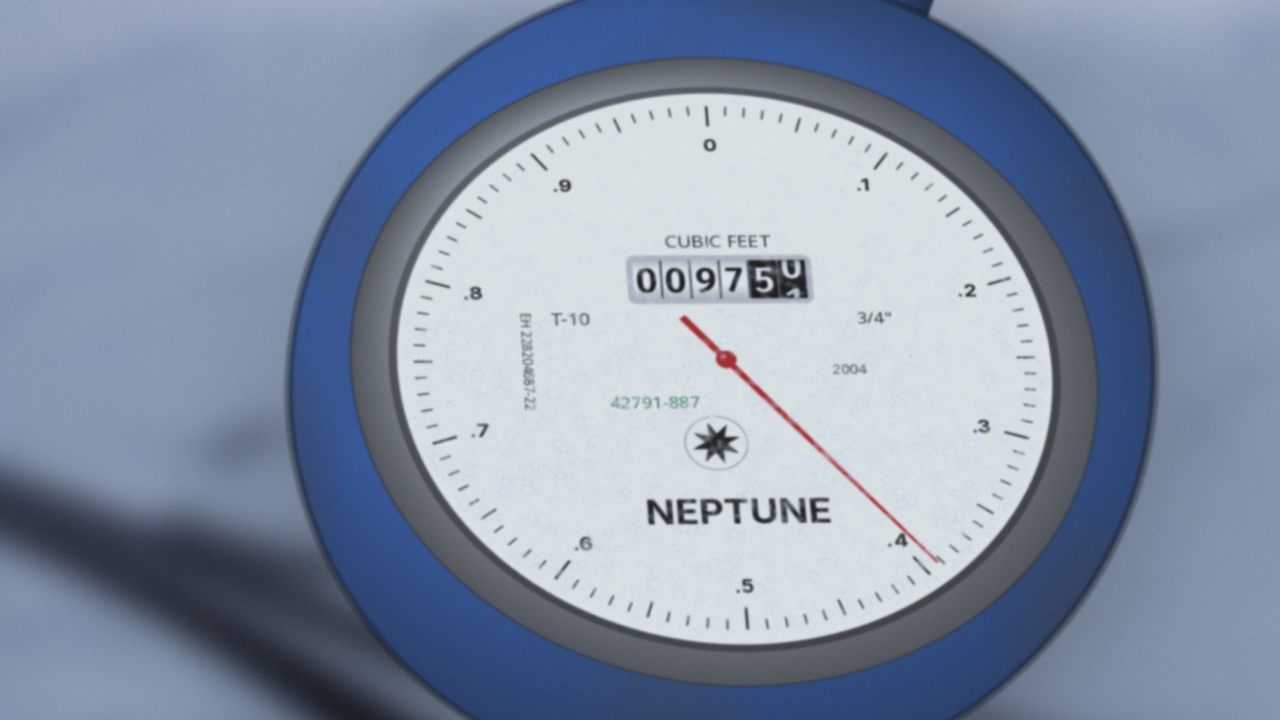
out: 9750.39 ft³
